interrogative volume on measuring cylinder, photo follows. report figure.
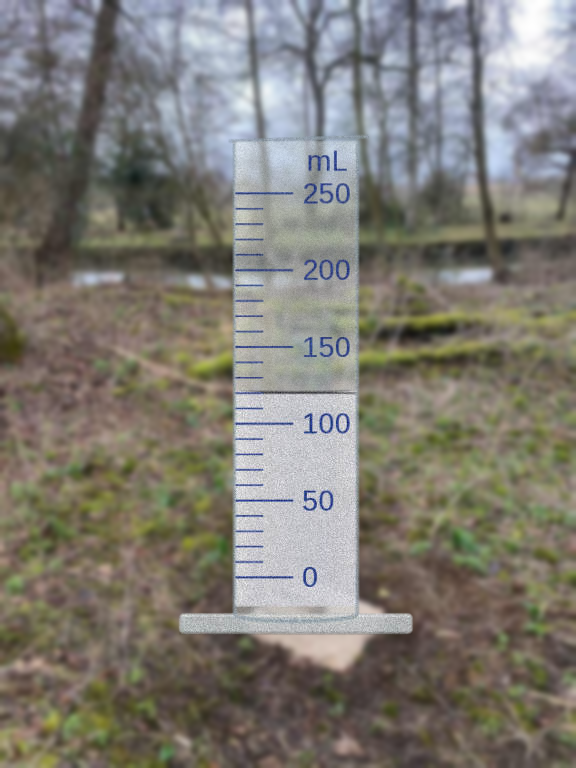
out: 120 mL
